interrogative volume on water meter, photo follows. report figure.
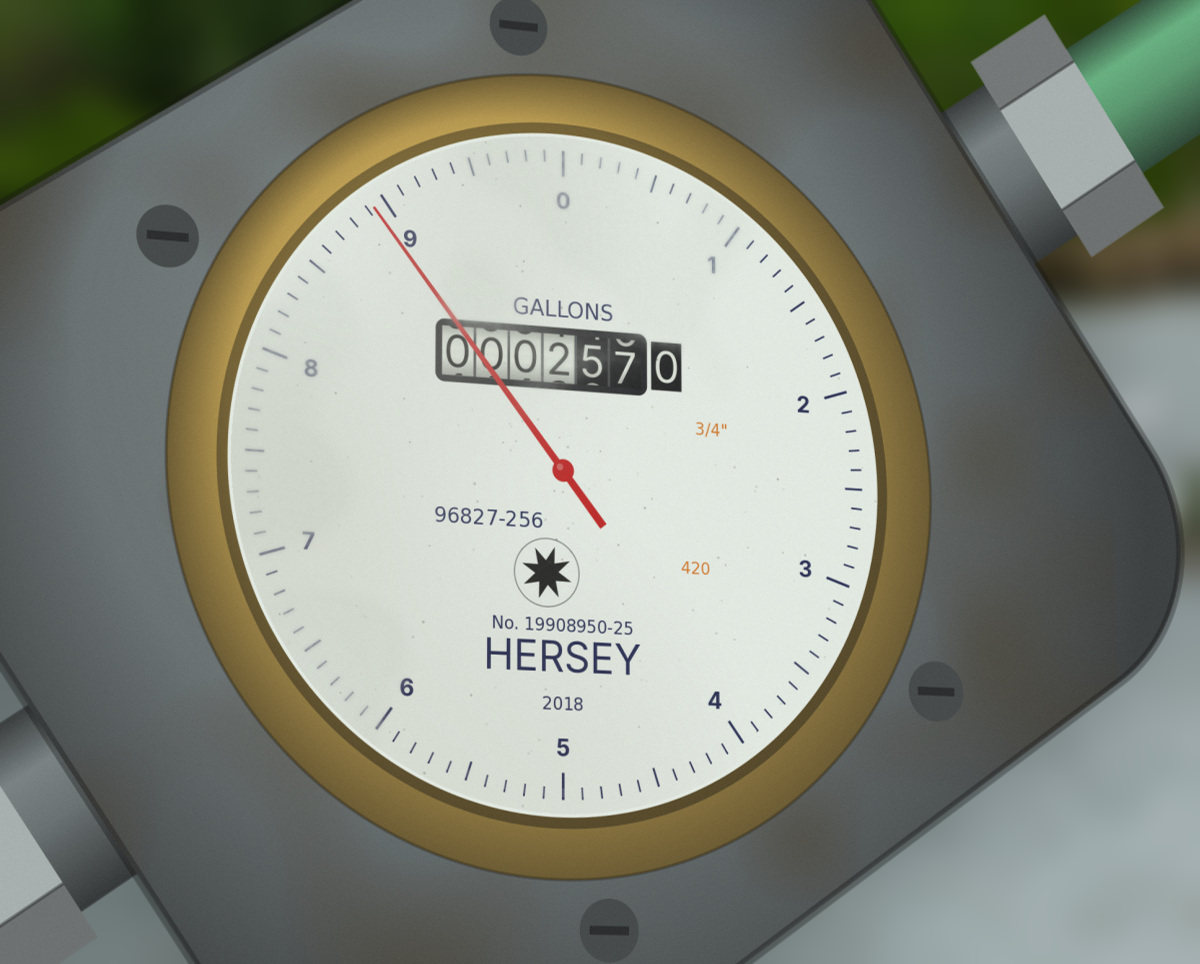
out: 2568.9 gal
